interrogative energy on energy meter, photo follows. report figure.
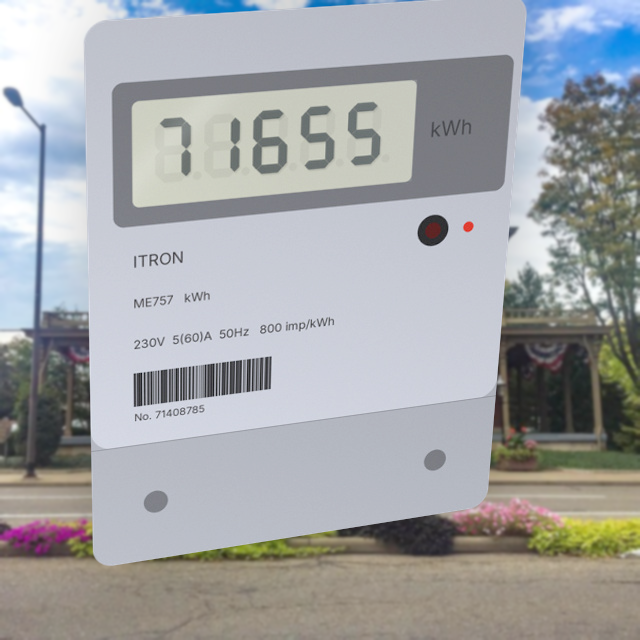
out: 71655 kWh
